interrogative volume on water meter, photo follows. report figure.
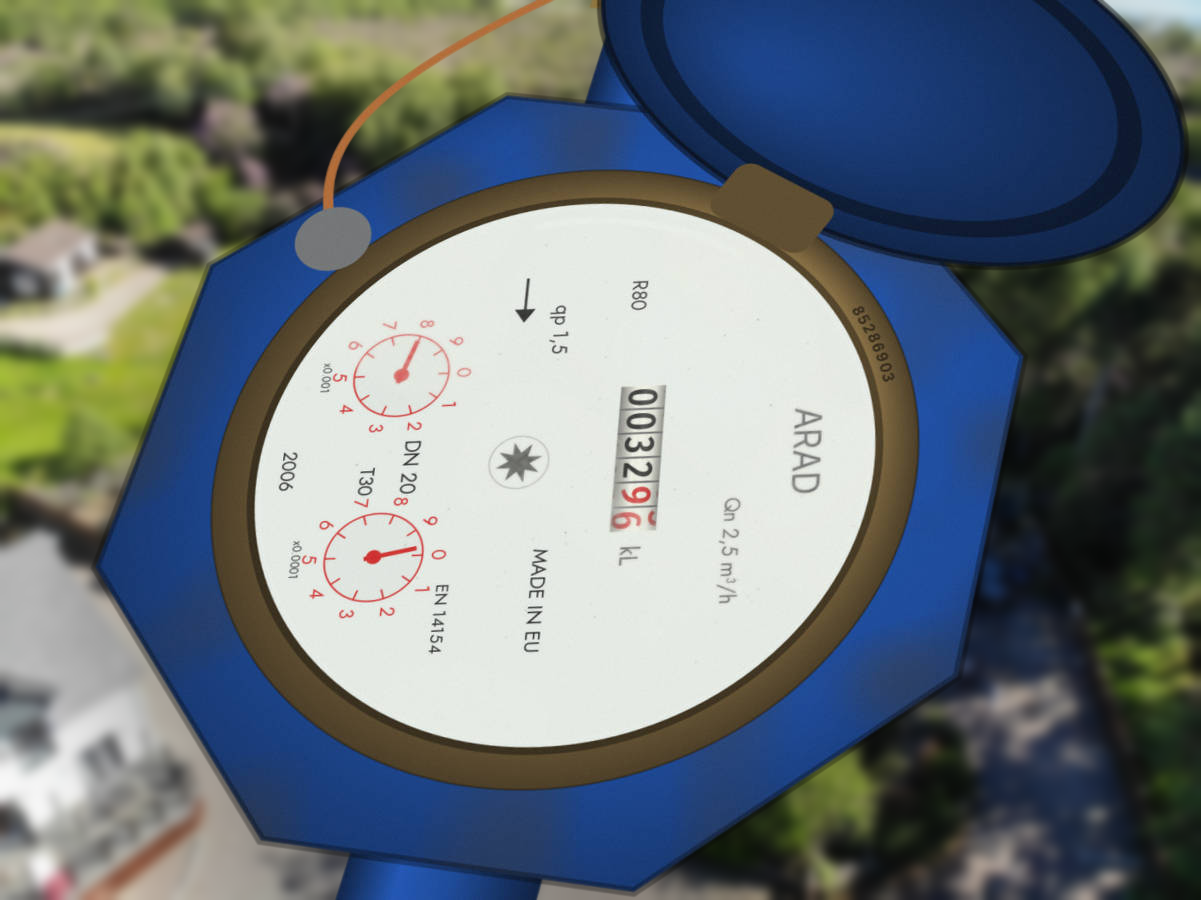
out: 32.9579 kL
